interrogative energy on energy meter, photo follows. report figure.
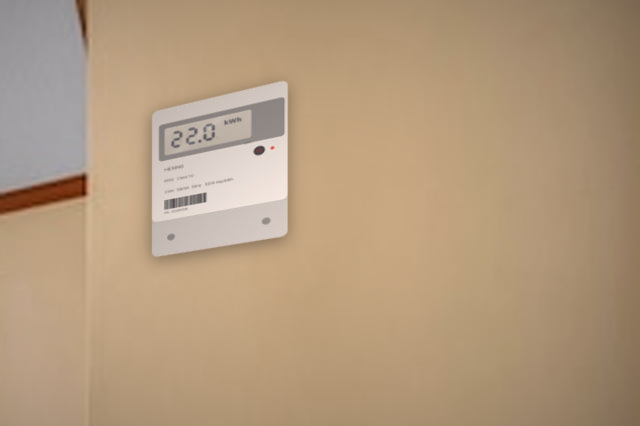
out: 22.0 kWh
